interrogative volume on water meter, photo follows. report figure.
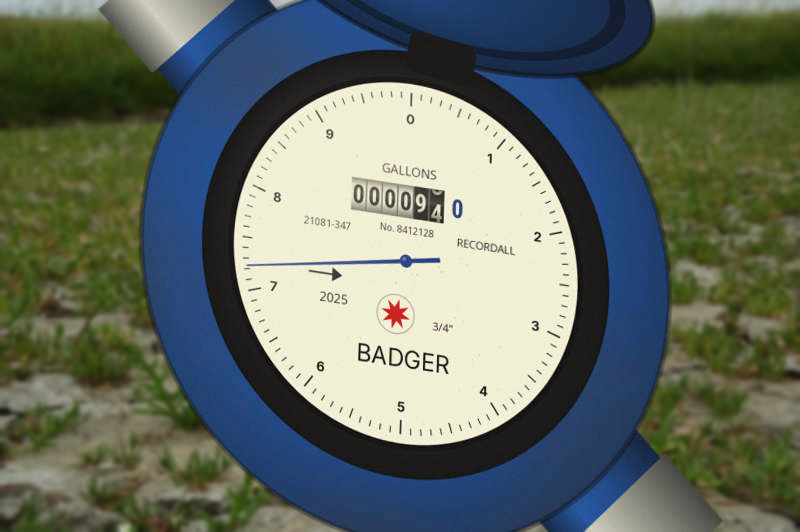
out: 937.2 gal
